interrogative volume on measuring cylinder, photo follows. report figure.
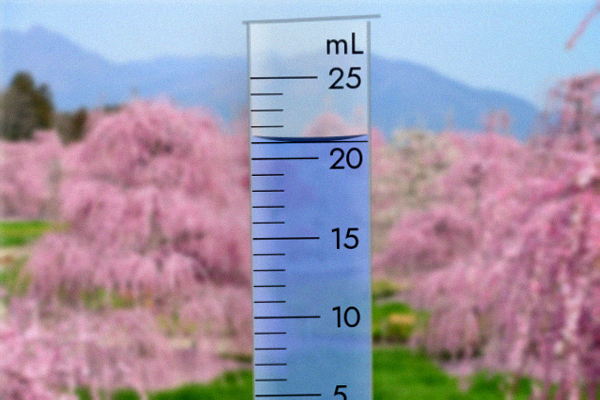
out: 21 mL
